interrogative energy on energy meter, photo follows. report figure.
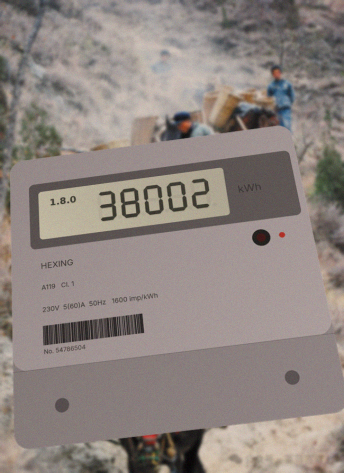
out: 38002 kWh
